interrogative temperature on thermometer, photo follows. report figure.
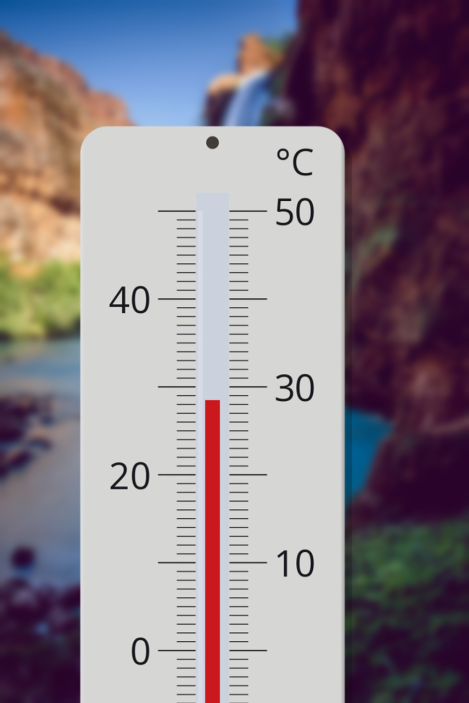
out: 28.5 °C
